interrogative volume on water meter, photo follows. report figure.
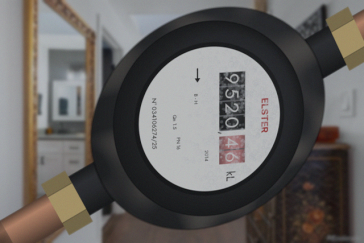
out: 9520.46 kL
